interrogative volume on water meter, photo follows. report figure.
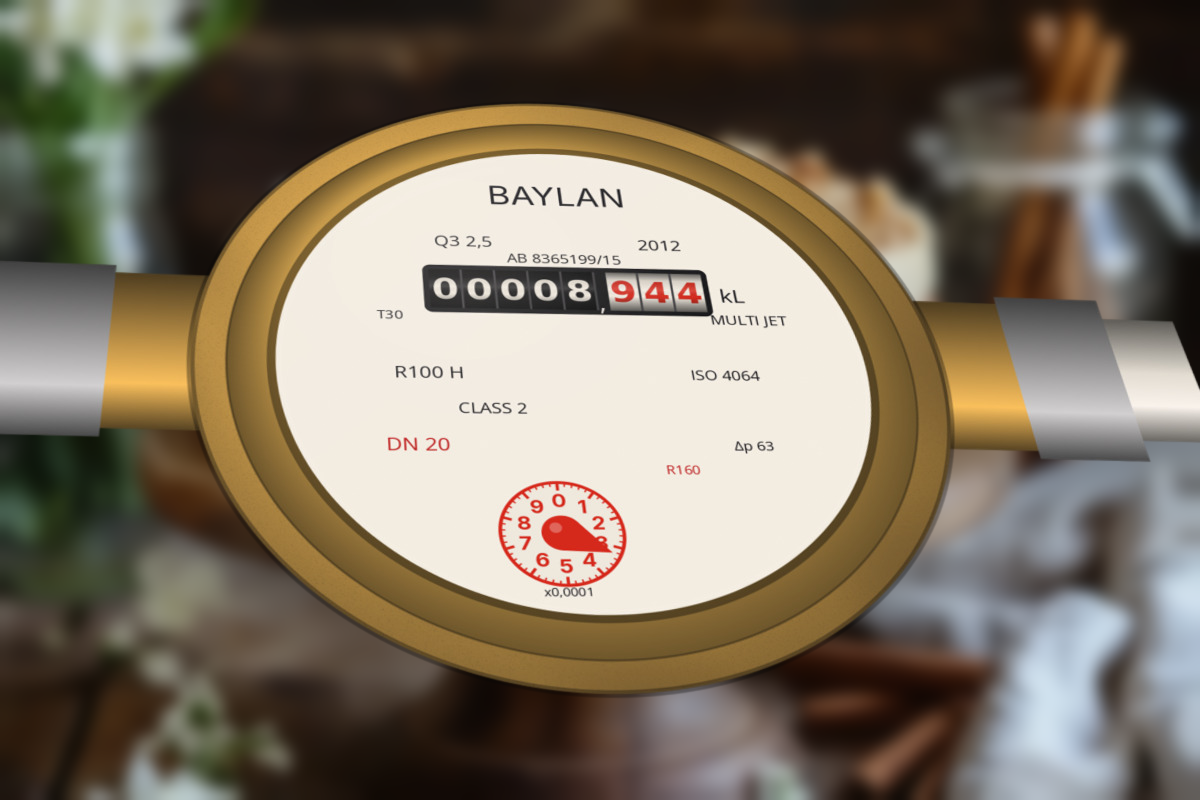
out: 8.9443 kL
